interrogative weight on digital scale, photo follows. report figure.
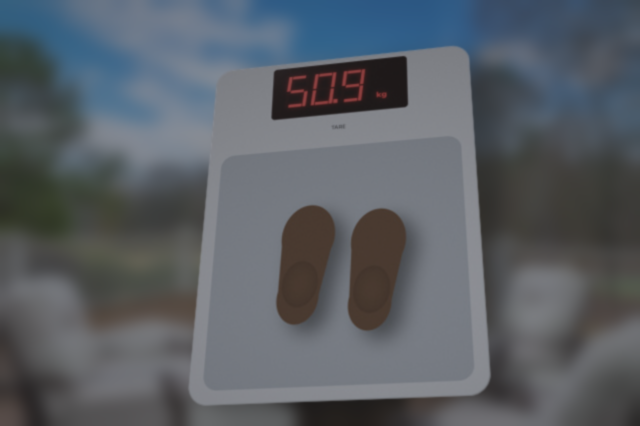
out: 50.9 kg
